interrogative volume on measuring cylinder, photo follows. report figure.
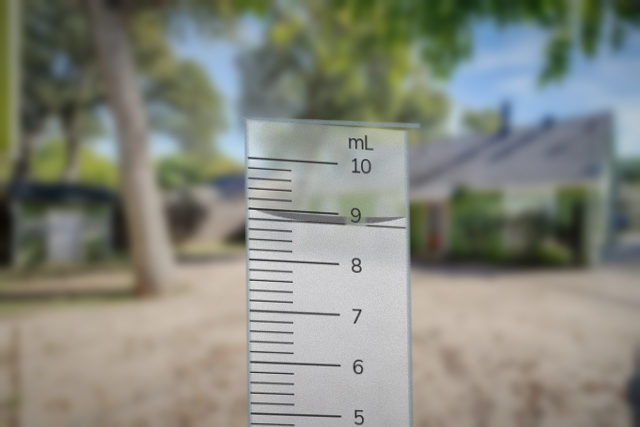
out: 8.8 mL
